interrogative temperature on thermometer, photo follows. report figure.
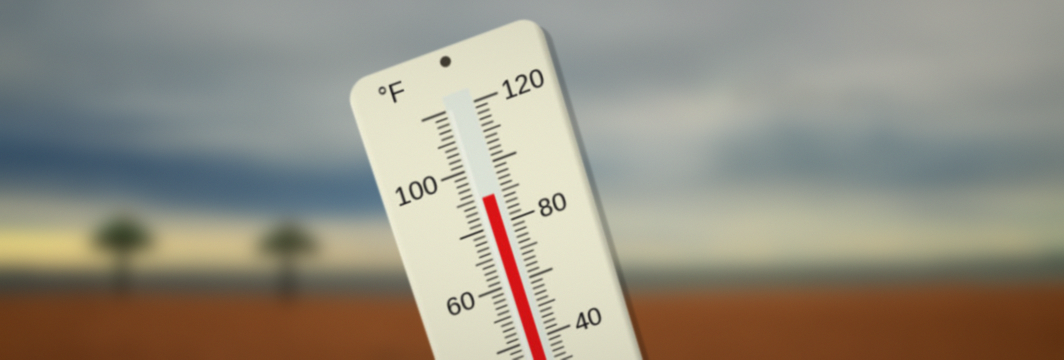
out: 90 °F
